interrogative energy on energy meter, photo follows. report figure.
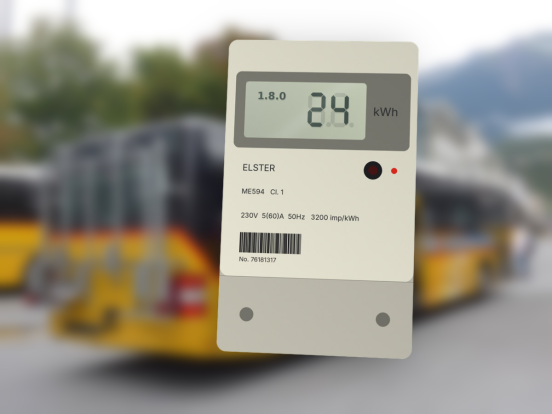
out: 24 kWh
